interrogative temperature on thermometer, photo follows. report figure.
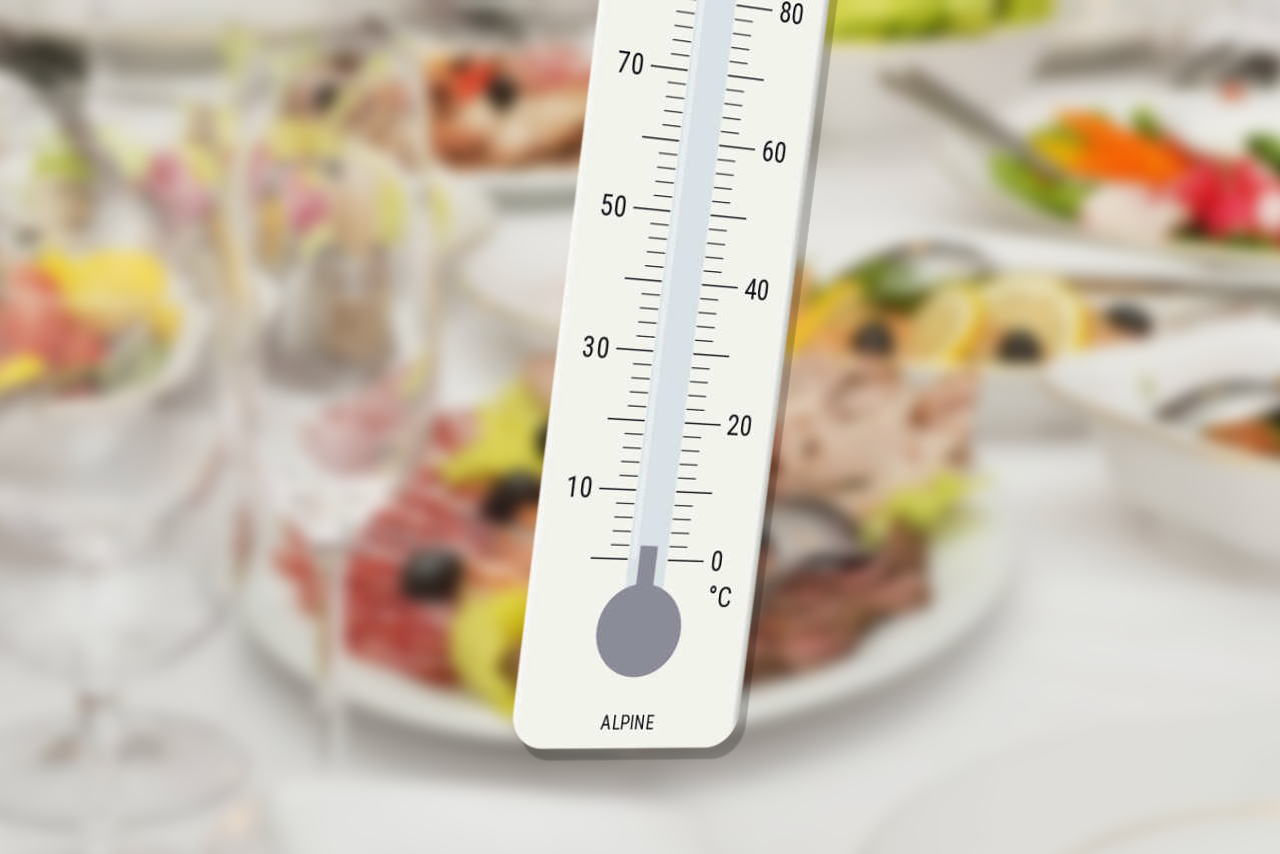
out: 2 °C
